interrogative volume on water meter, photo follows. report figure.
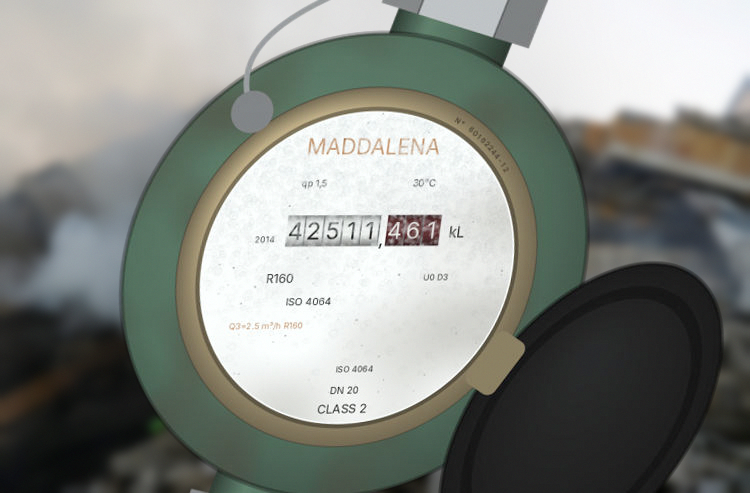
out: 42511.461 kL
